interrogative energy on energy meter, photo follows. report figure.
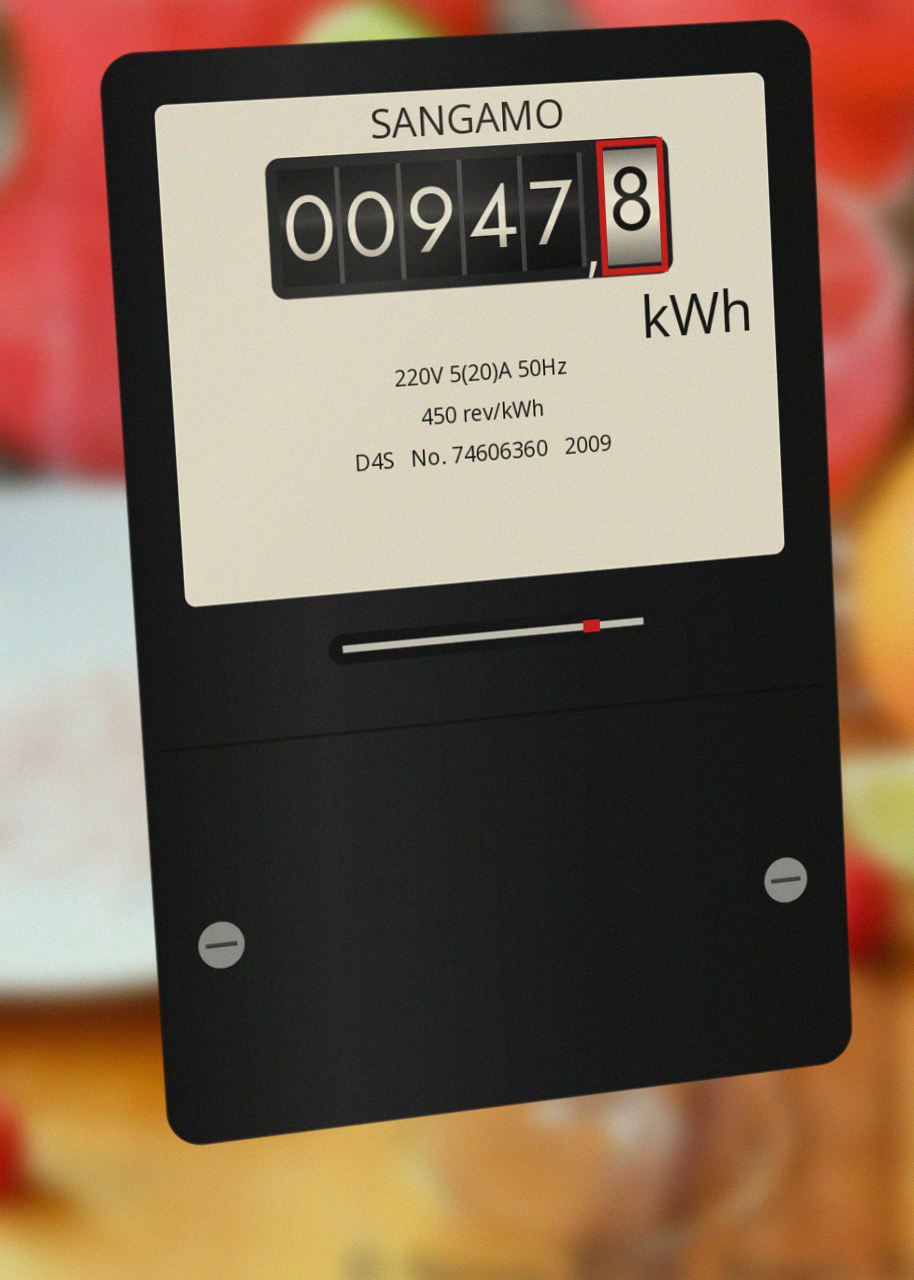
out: 947.8 kWh
